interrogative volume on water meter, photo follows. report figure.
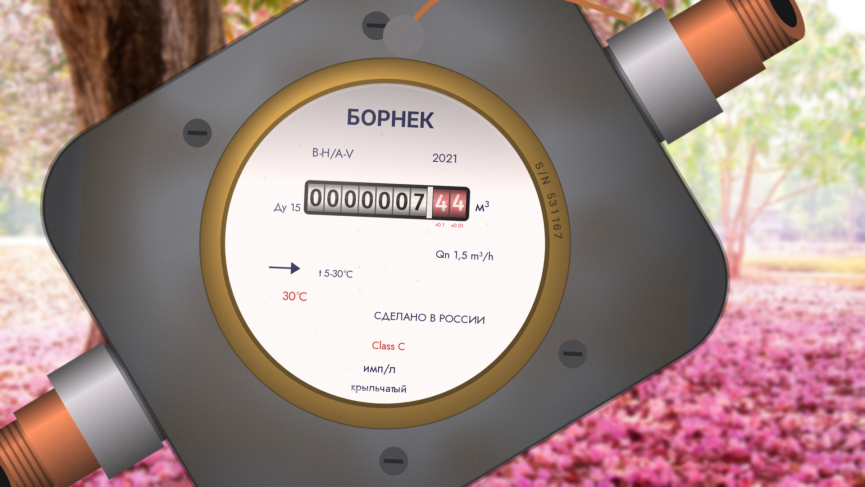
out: 7.44 m³
